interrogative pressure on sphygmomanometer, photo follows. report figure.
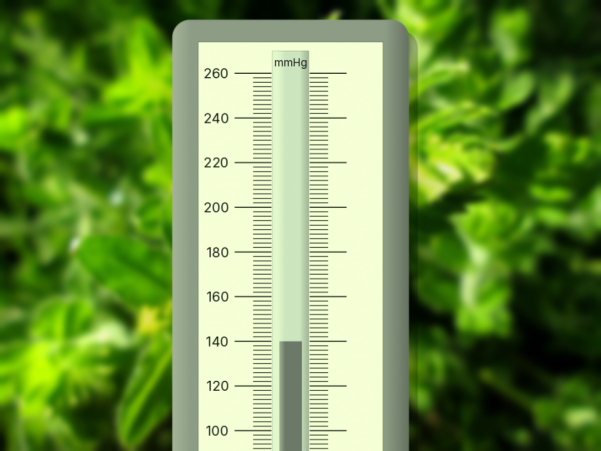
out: 140 mmHg
